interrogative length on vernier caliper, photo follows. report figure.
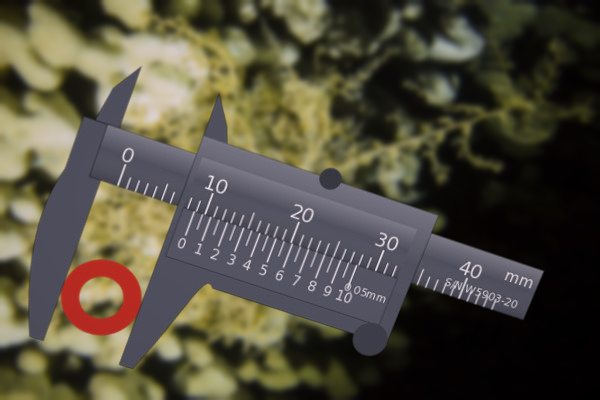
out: 8.8 mm
